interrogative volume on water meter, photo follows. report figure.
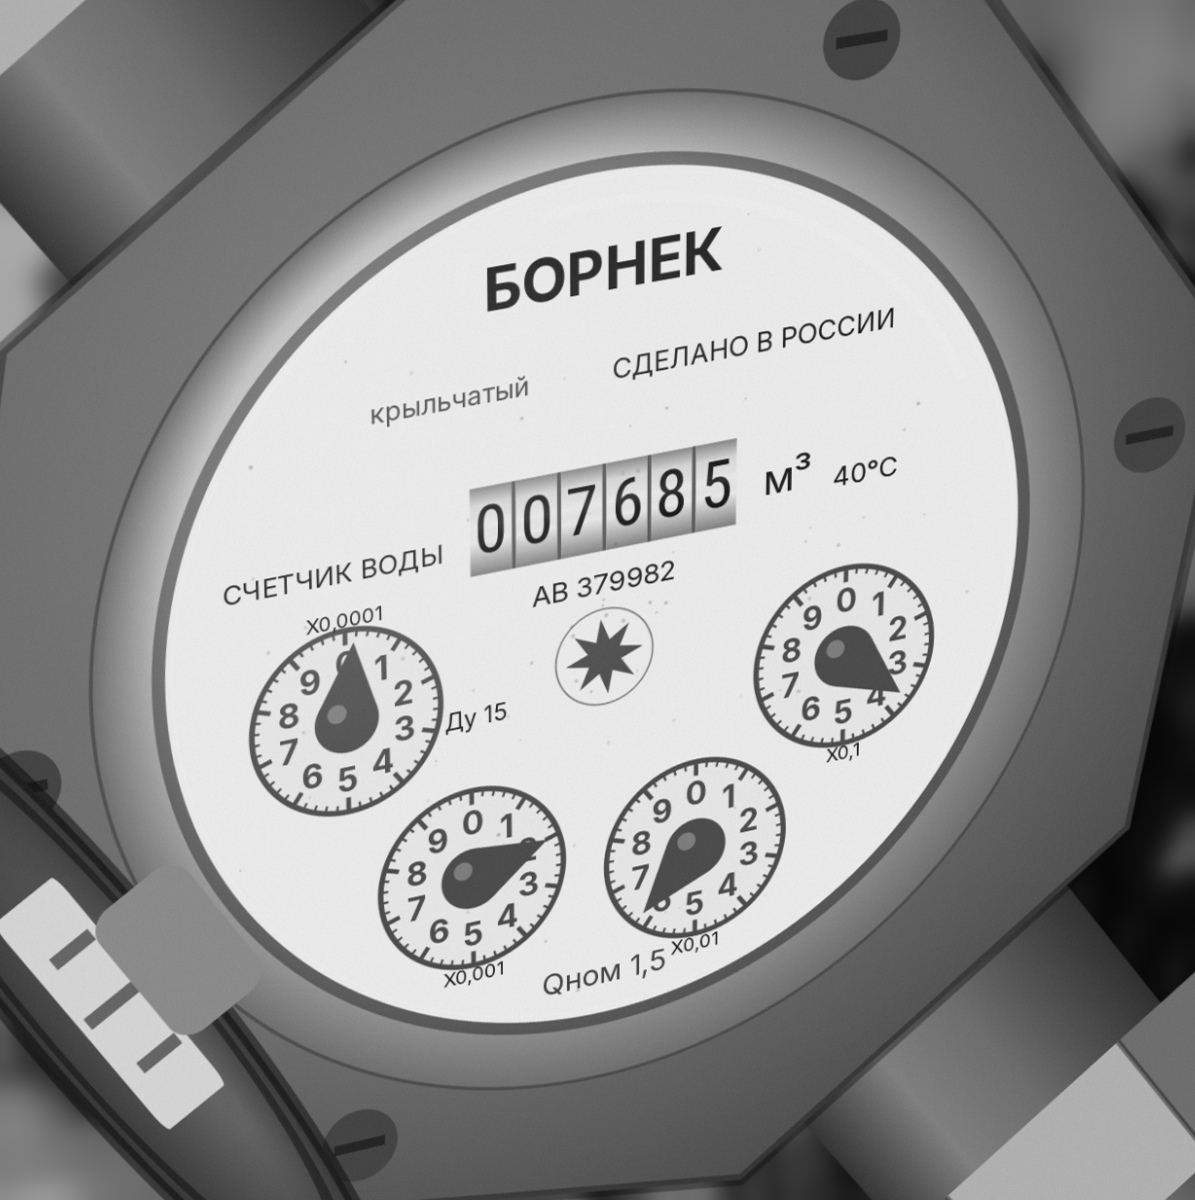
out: 7685.3620 m³
